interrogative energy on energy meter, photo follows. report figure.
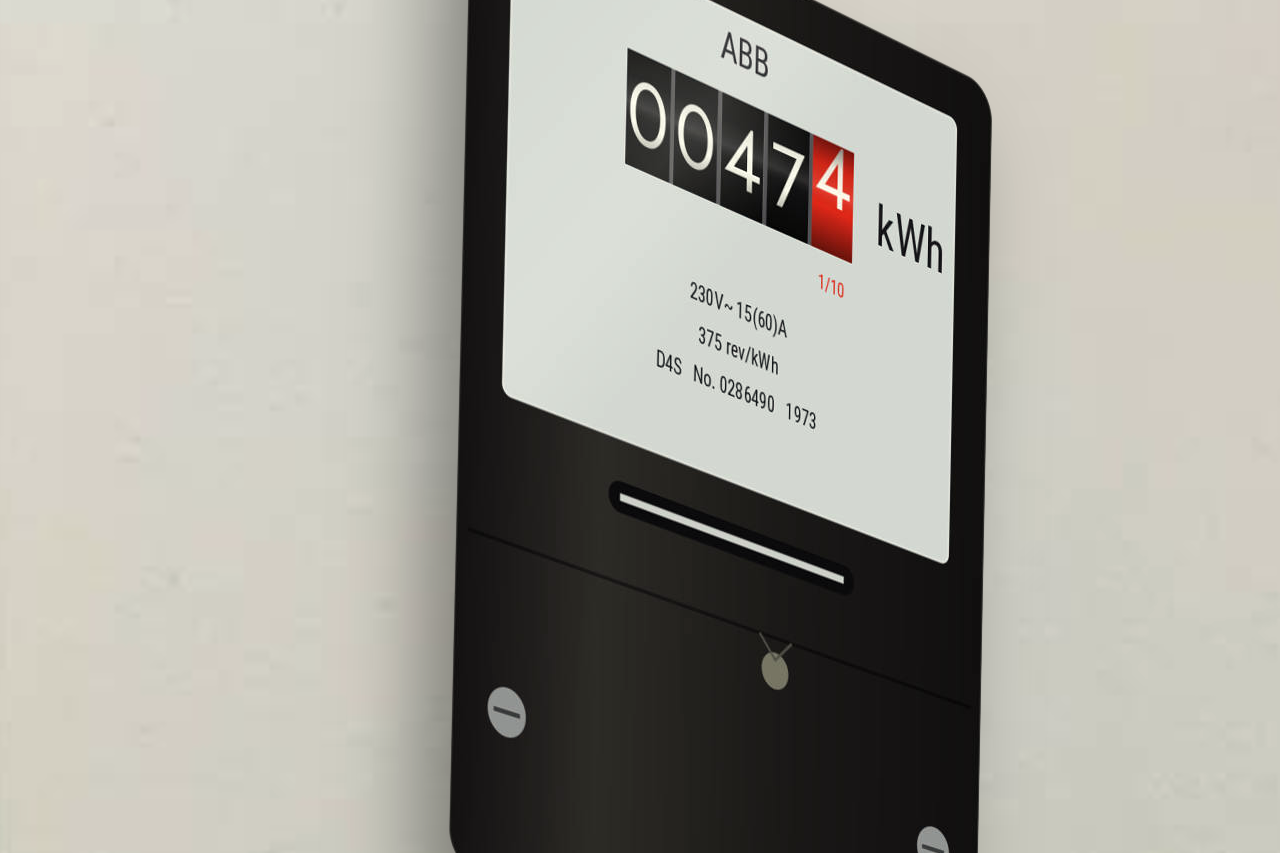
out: 47.4 kWh
